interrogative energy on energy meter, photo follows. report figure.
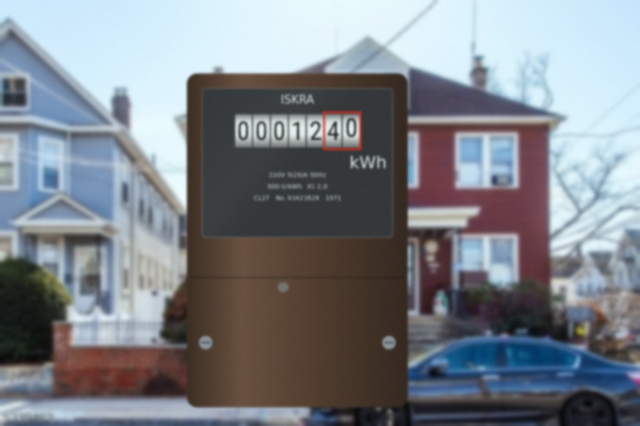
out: 12.40 kWh
